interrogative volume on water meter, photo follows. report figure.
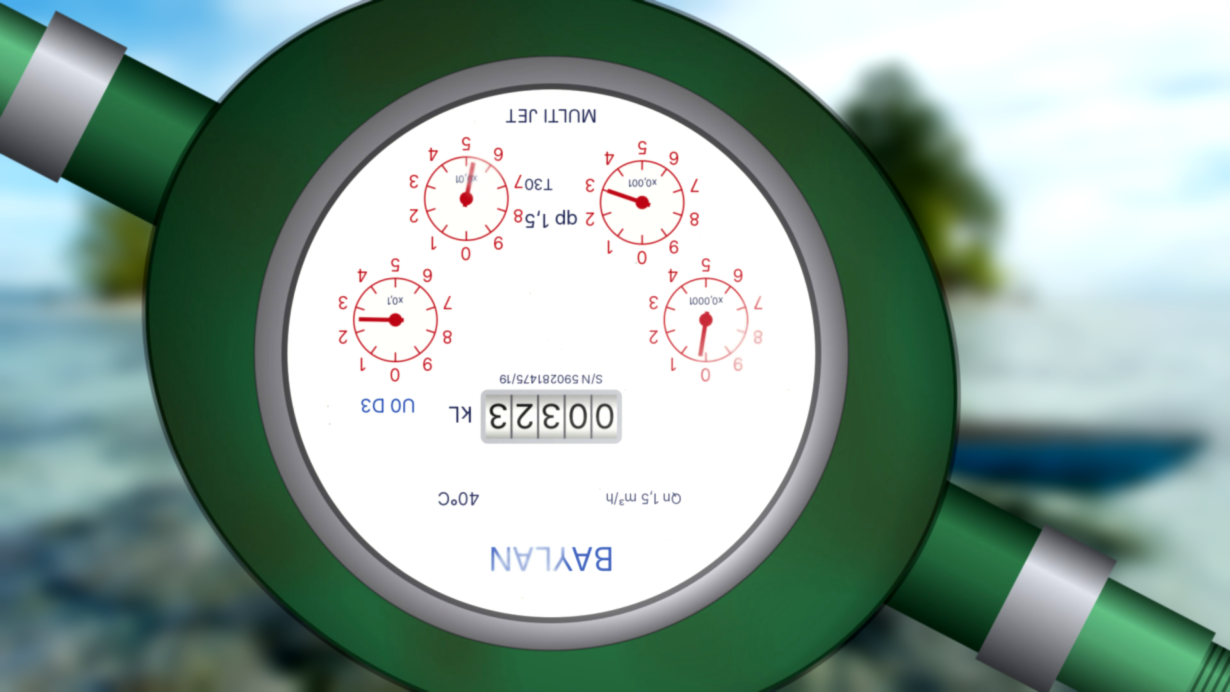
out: 323.2530 kL
